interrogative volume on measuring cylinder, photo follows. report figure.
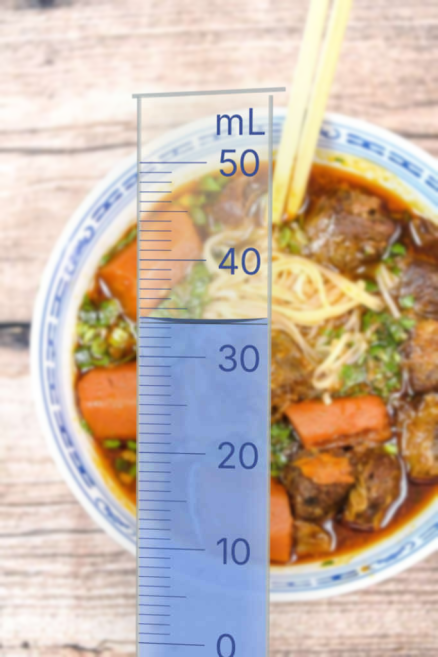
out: 33.5 mL
